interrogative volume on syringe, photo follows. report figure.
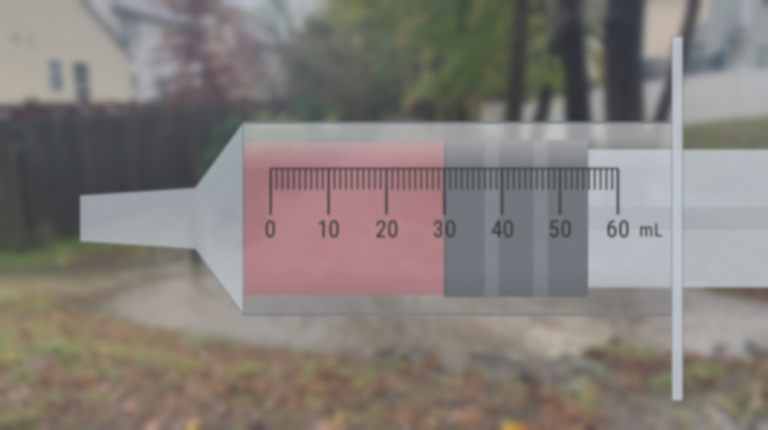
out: 30 mL
